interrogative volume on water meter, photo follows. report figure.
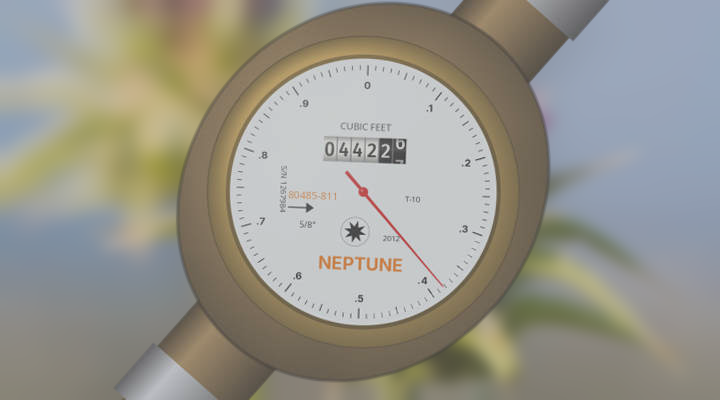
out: 44226.38 ft³
